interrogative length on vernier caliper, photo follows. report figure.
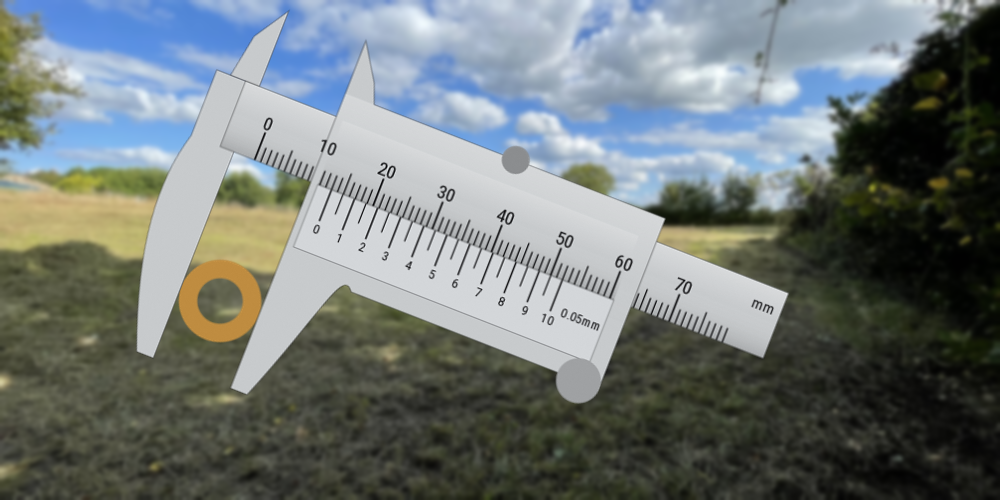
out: 13.0 mm
